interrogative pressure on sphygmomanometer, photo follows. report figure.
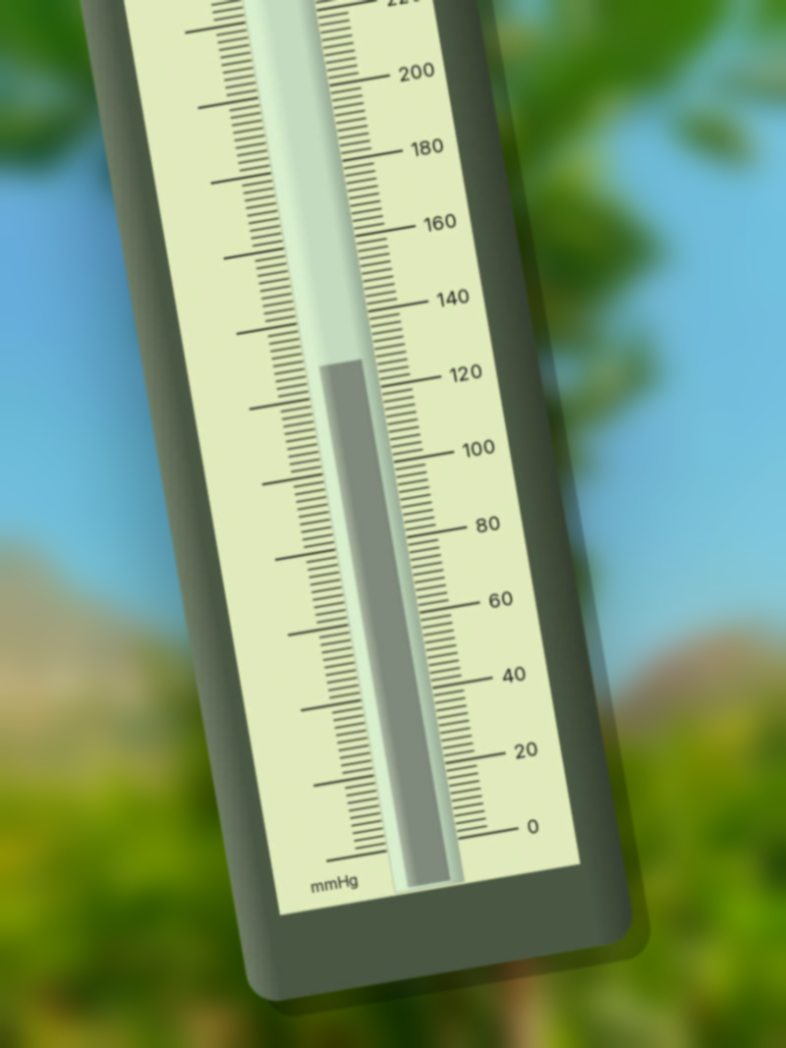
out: 128 mmHg
